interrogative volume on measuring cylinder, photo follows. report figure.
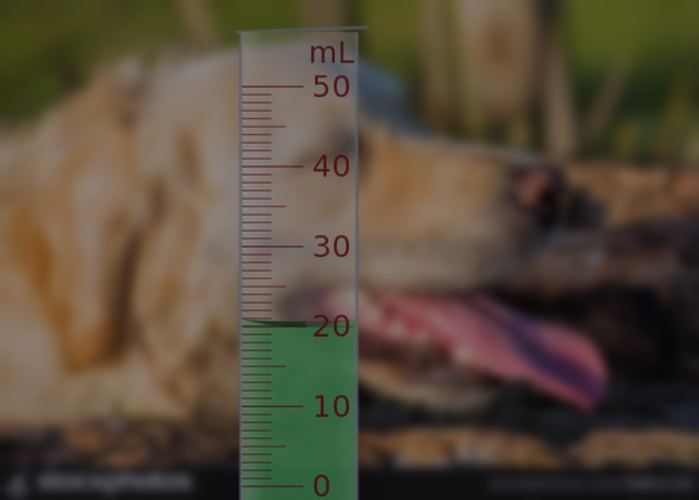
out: 20 mL
